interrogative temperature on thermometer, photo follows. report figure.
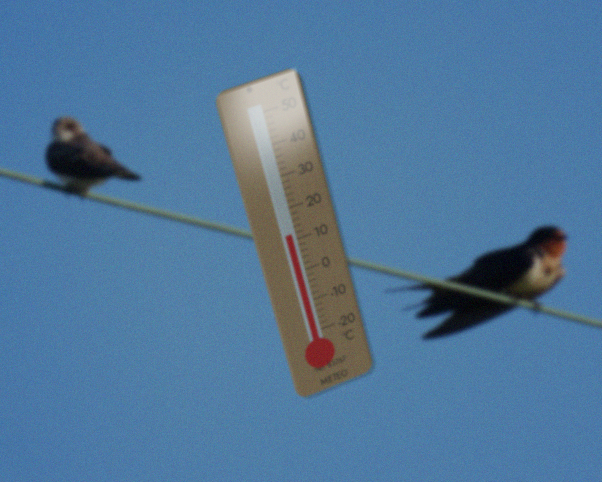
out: 12 °C
